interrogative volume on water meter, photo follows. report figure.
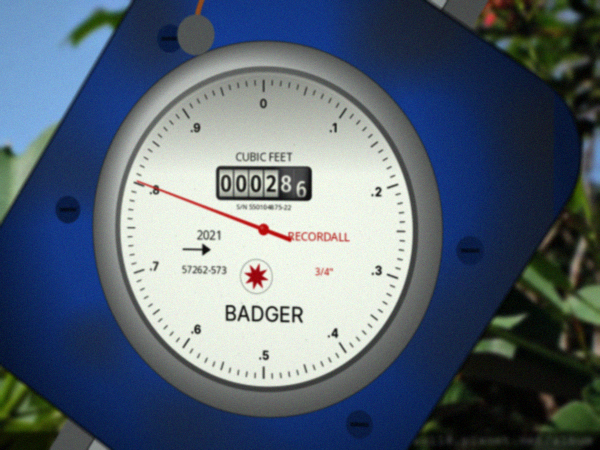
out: 285.80 ft³
